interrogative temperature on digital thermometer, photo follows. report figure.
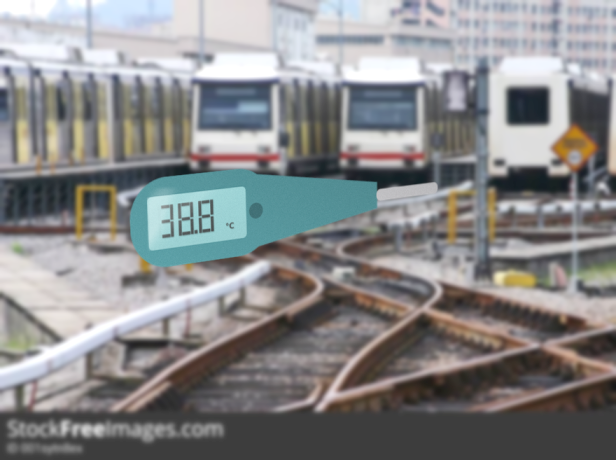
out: 38.8 °C
